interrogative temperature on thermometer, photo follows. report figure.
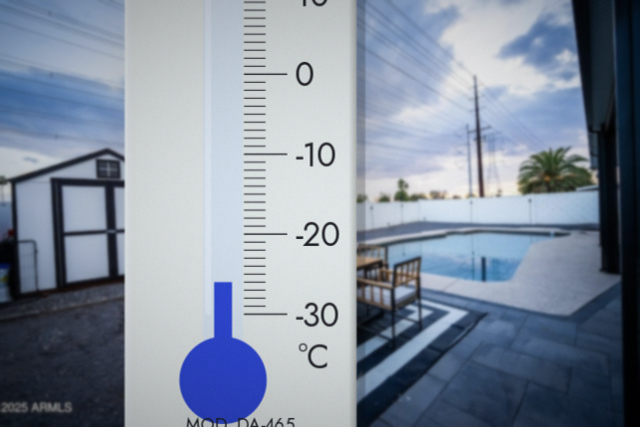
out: -26 °C
